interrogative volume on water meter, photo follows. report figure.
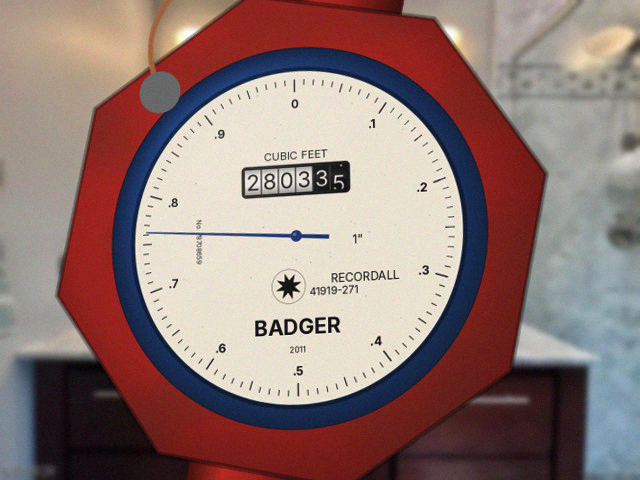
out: 280334.76 ft³
